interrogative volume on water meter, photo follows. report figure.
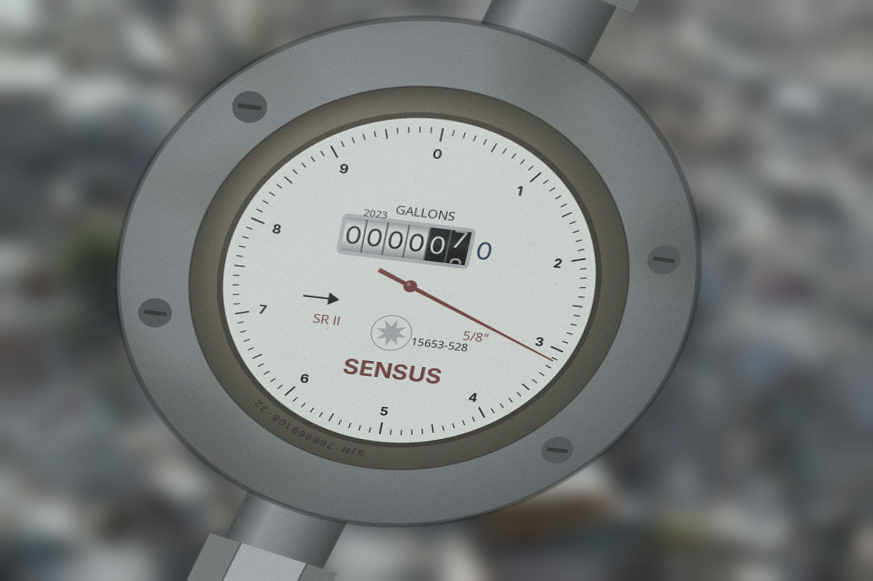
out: 73.1 gal
